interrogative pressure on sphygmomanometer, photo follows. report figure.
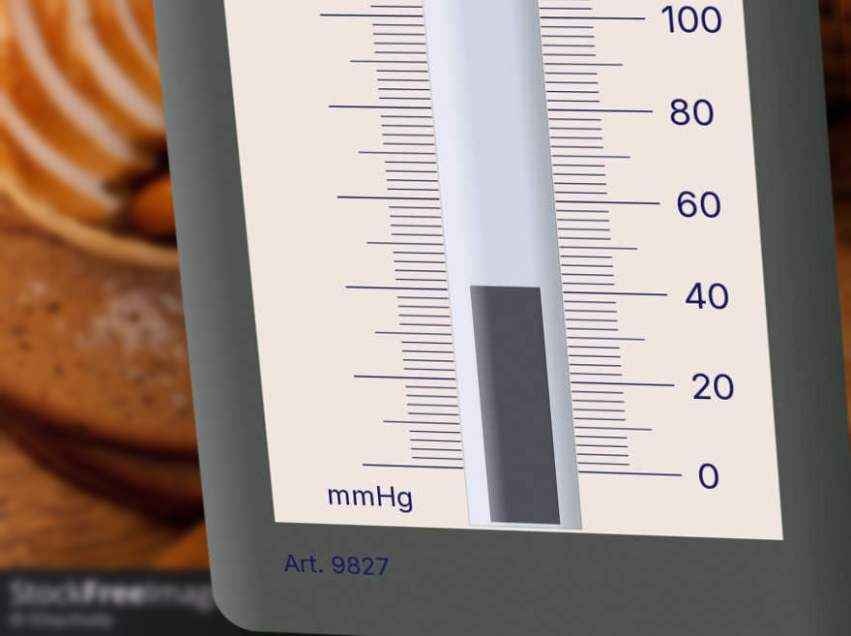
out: 41 mmHg
